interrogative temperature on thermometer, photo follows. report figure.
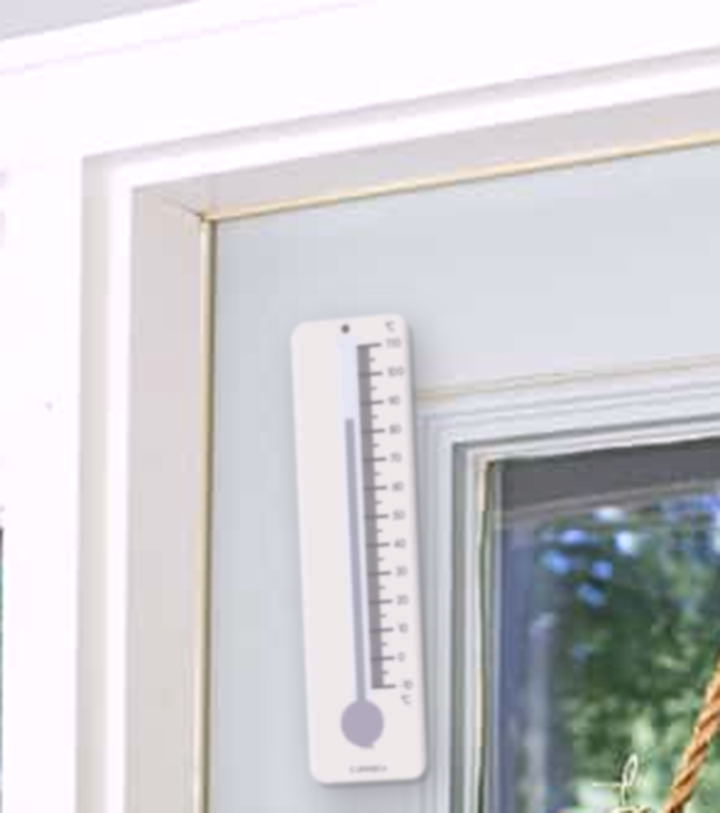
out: 85 °C
